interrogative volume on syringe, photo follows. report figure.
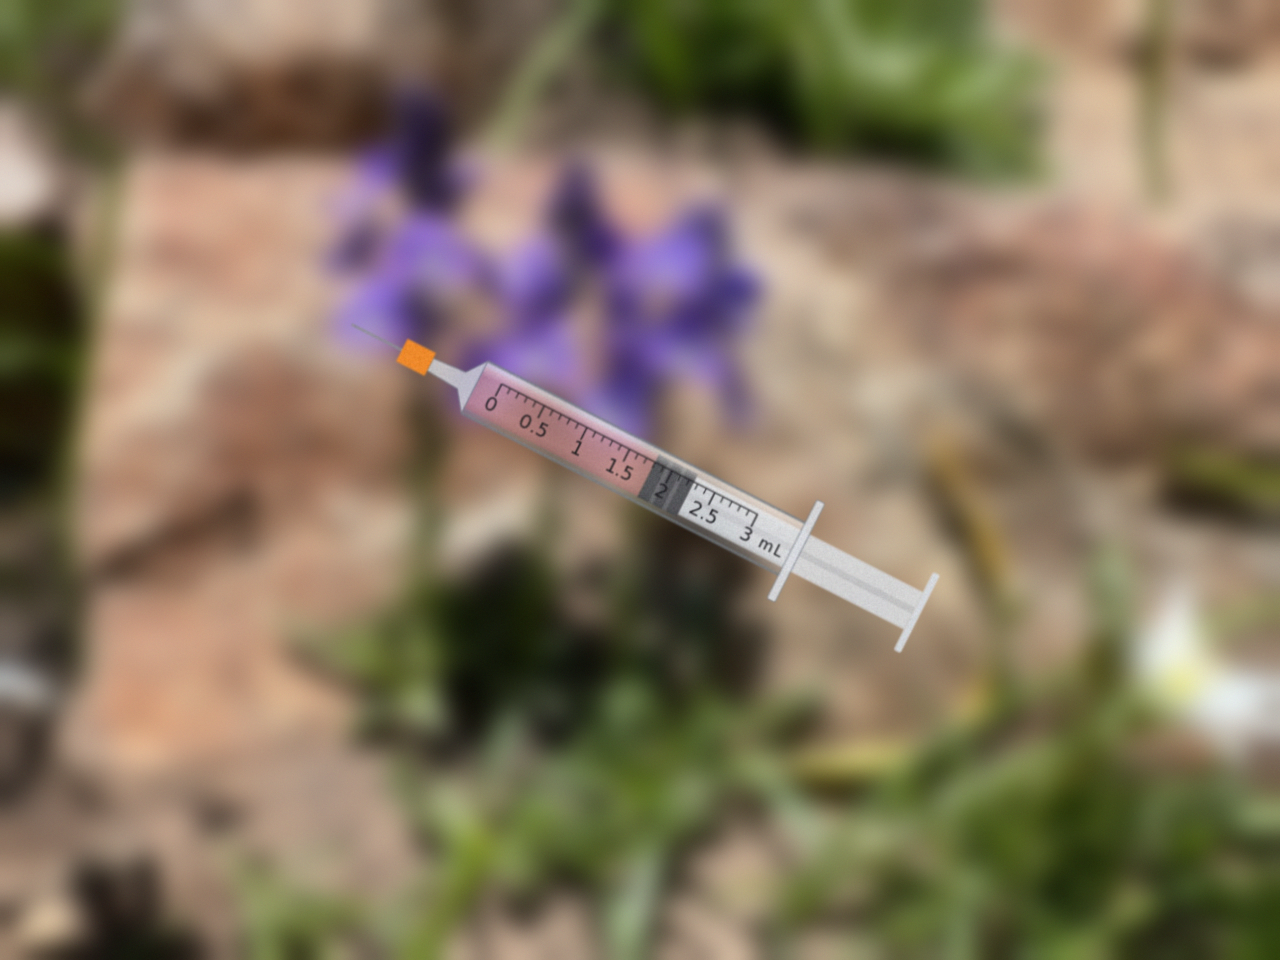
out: 1.8 mL
